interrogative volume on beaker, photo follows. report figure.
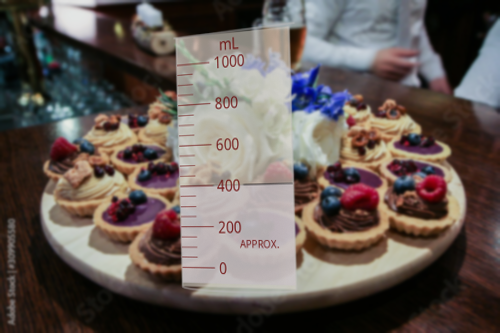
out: 400 mL
